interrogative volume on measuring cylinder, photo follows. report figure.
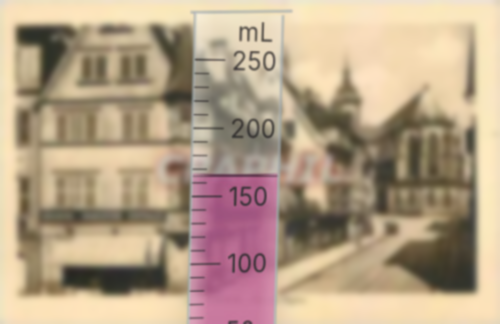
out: 165 mL
